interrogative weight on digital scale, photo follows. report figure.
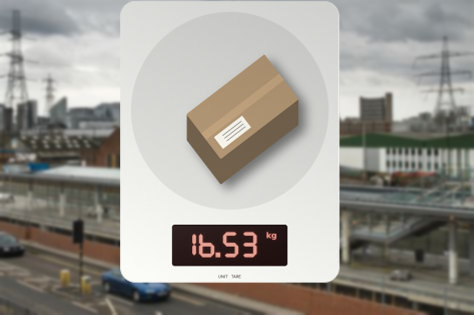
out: 16.53 kg
